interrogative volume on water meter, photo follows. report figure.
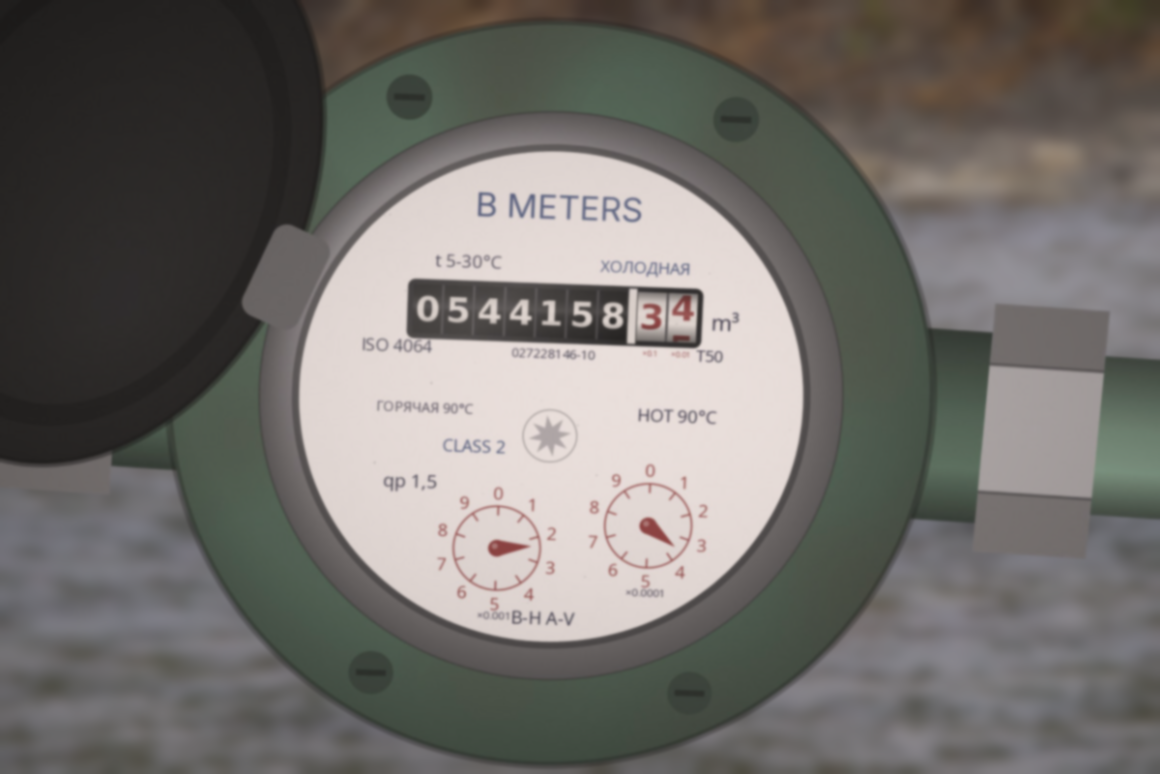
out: 544158.3423 m³
